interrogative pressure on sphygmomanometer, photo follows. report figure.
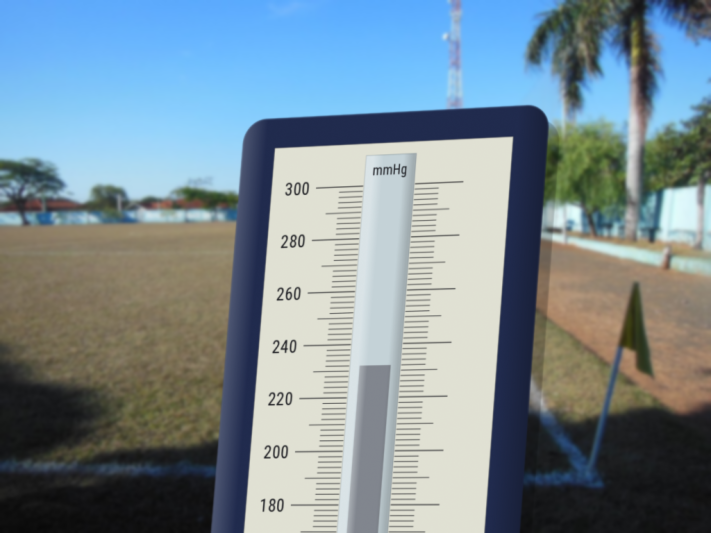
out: 232 mmHg
